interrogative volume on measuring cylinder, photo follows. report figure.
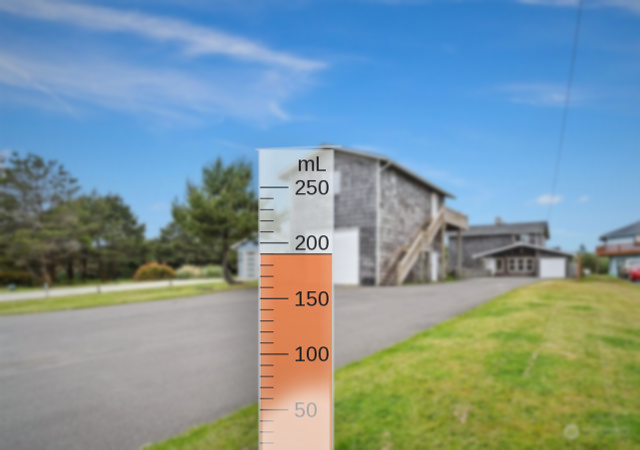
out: 190 mL
